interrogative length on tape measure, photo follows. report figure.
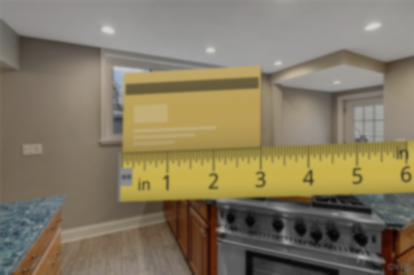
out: 3 in
